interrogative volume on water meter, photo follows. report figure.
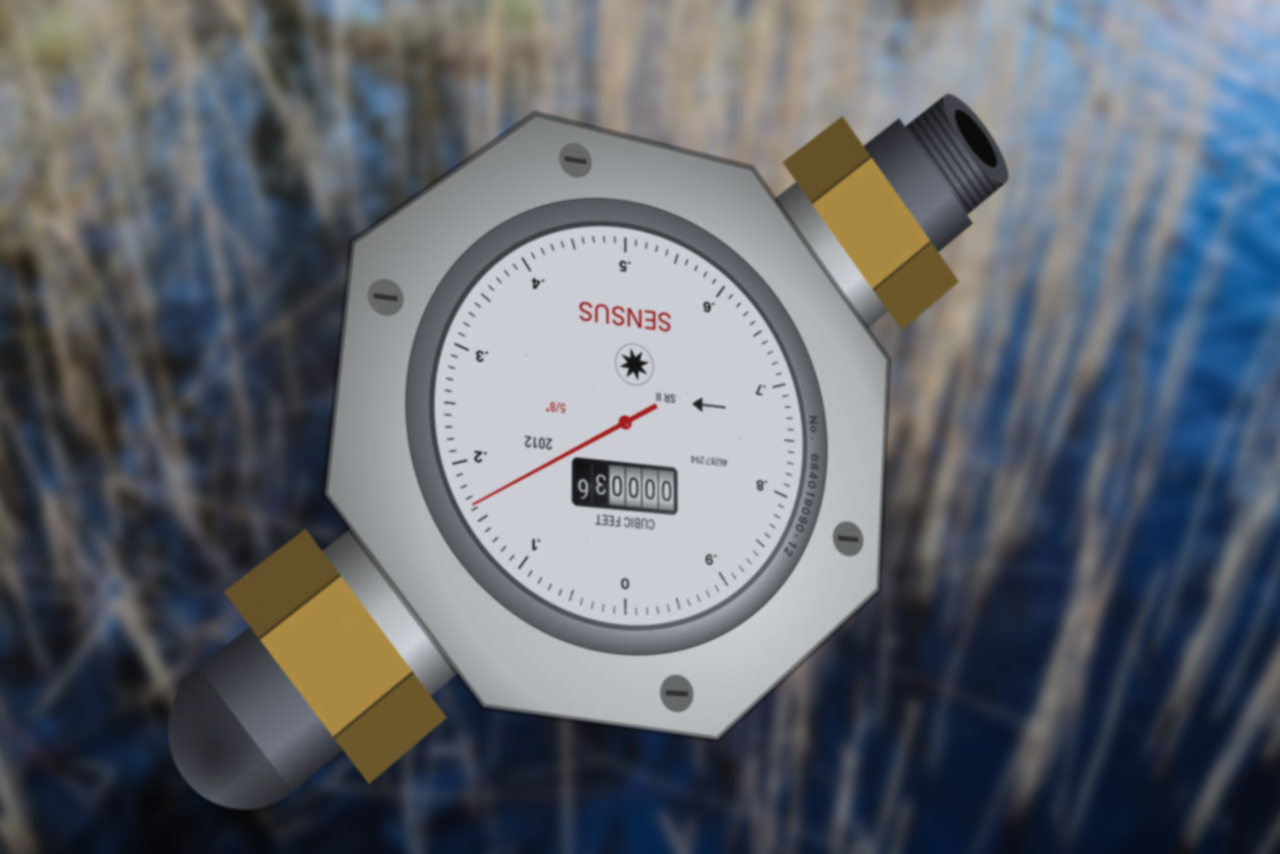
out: 36.16 ft³
